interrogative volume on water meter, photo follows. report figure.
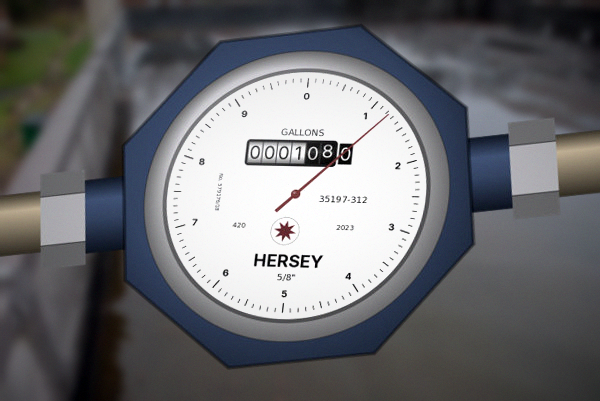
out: 1081.2 gal
